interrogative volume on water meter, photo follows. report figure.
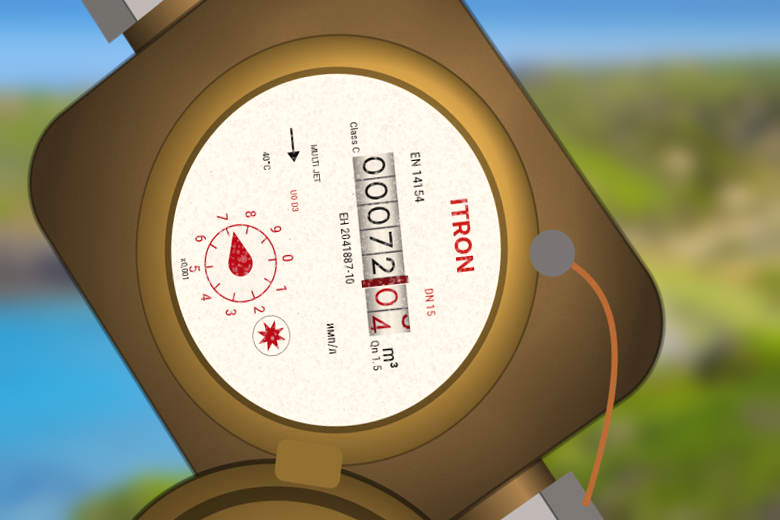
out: 72.037 m³
